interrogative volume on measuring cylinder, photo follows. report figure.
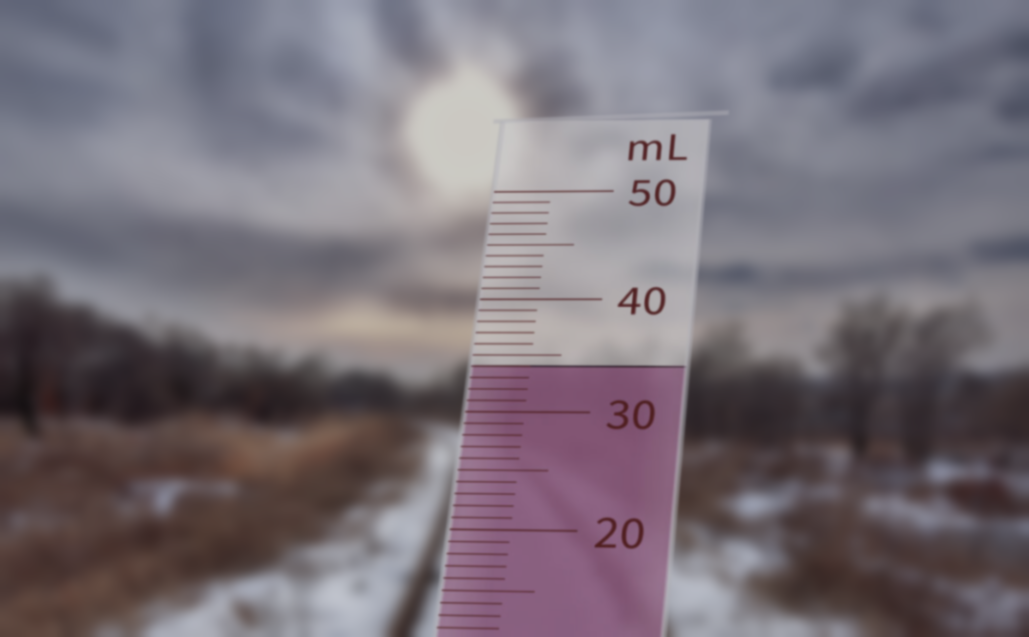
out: 34 mL
